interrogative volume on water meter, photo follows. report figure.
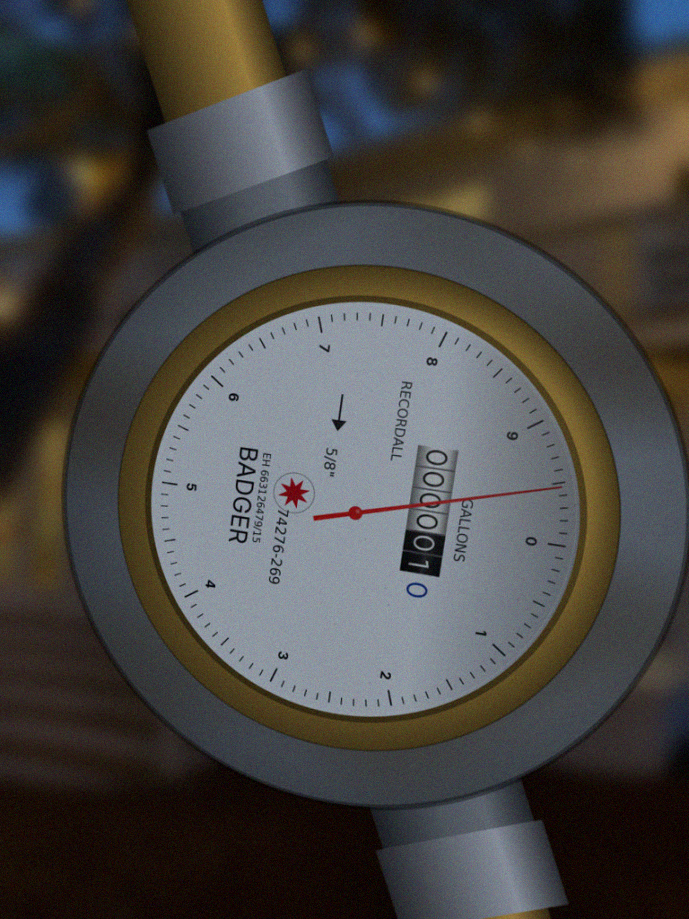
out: 9.5 gal
